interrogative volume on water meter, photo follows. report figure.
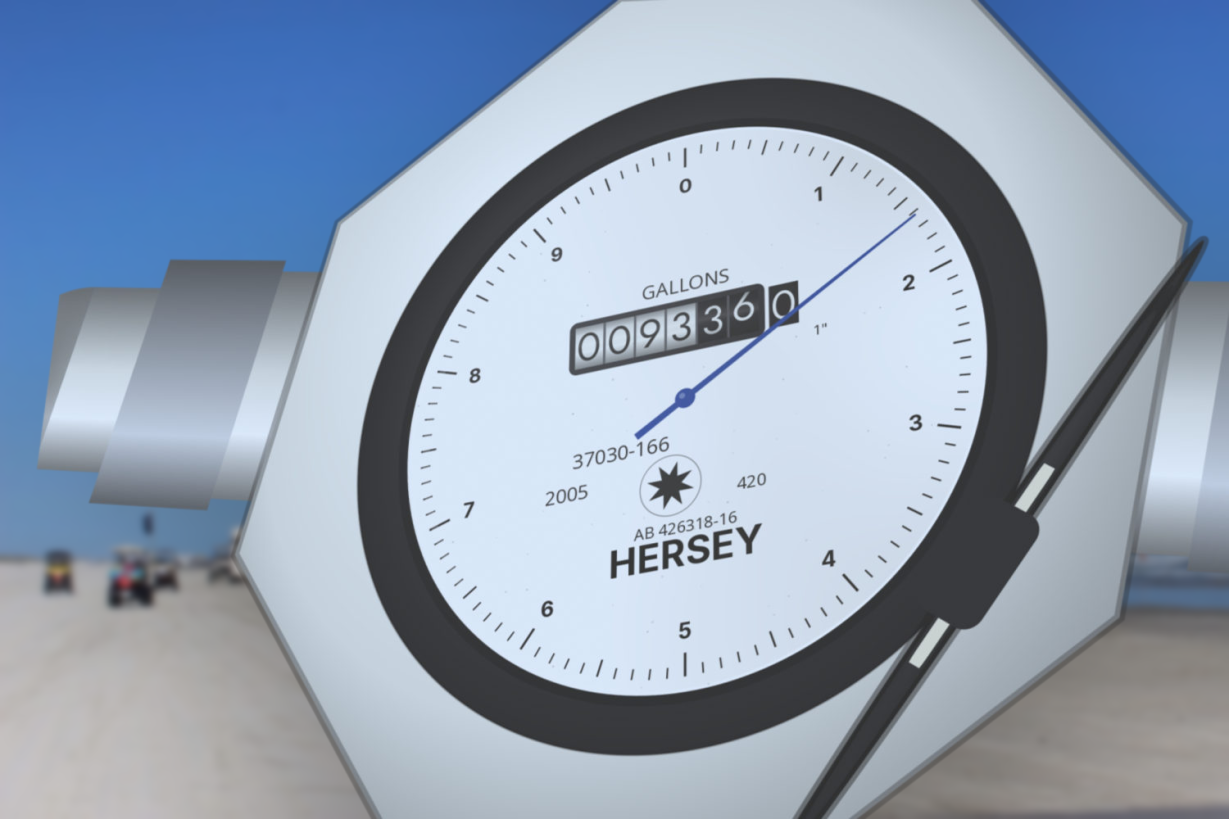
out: 93361.6 gal
